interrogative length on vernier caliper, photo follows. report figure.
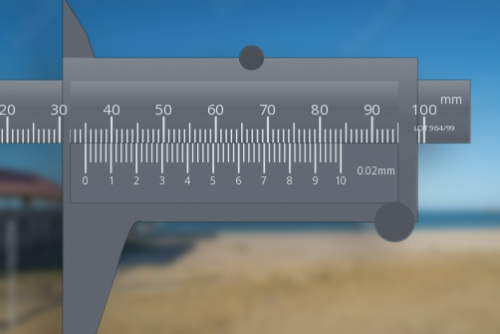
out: 35.0 mm
